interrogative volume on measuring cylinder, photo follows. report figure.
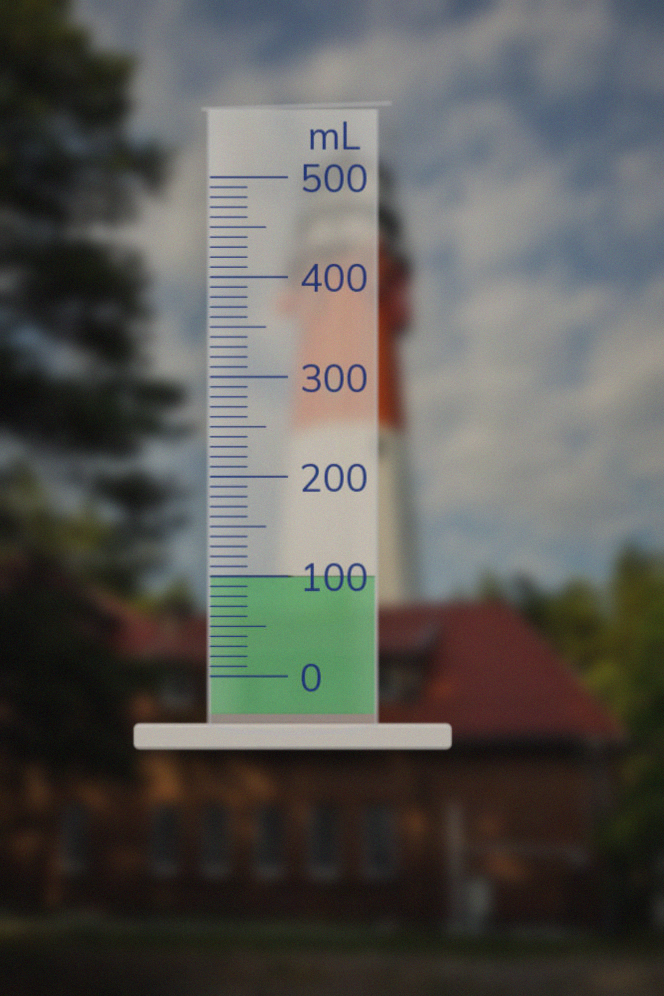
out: 100 mL
